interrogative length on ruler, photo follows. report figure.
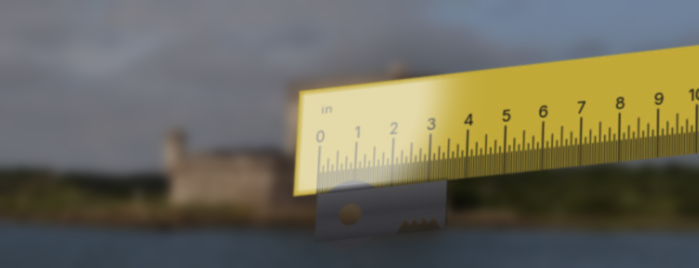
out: 3.5 in
